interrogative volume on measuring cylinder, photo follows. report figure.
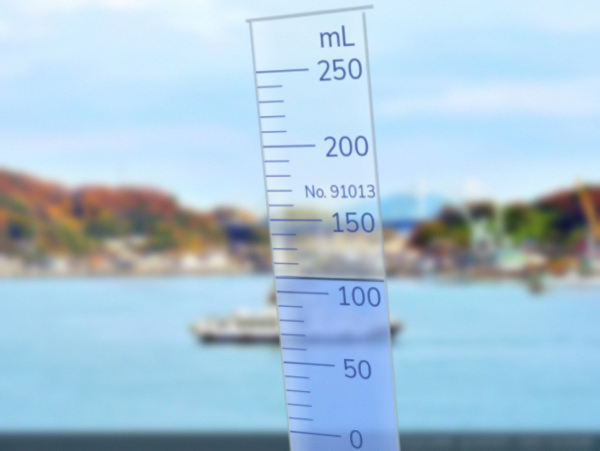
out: 110 mL
